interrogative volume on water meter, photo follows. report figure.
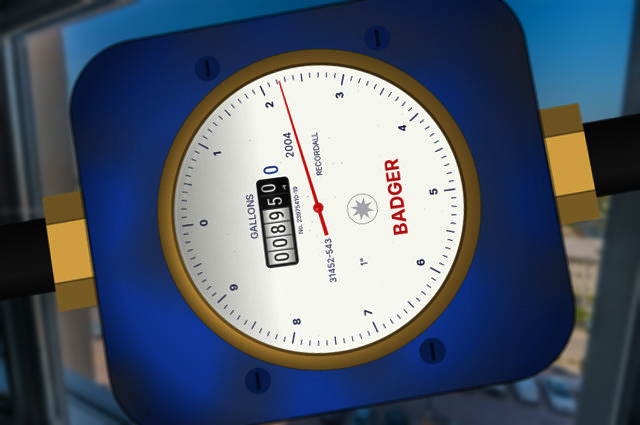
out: 89502.2 gal
